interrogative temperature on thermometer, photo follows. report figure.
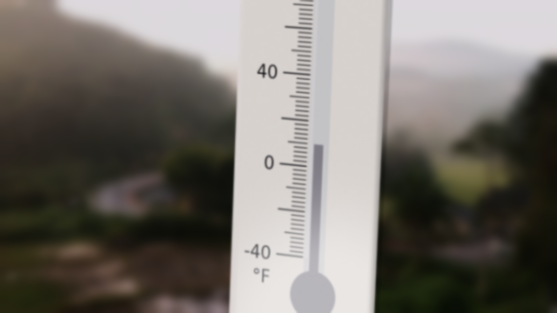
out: 10 °F
